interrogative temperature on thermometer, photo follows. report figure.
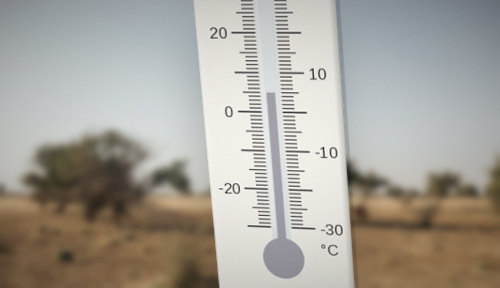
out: 5 °C
